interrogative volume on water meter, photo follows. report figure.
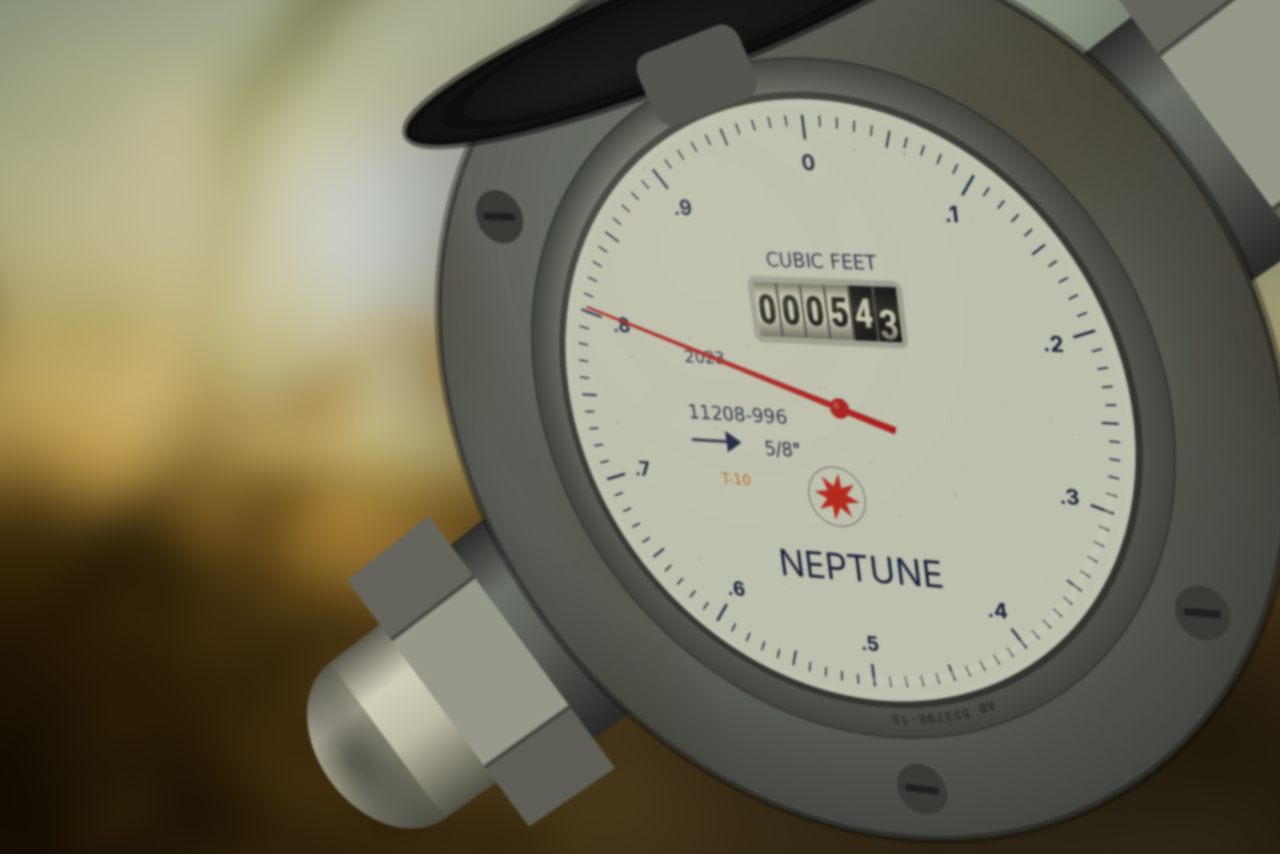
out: 542.80 ft³
